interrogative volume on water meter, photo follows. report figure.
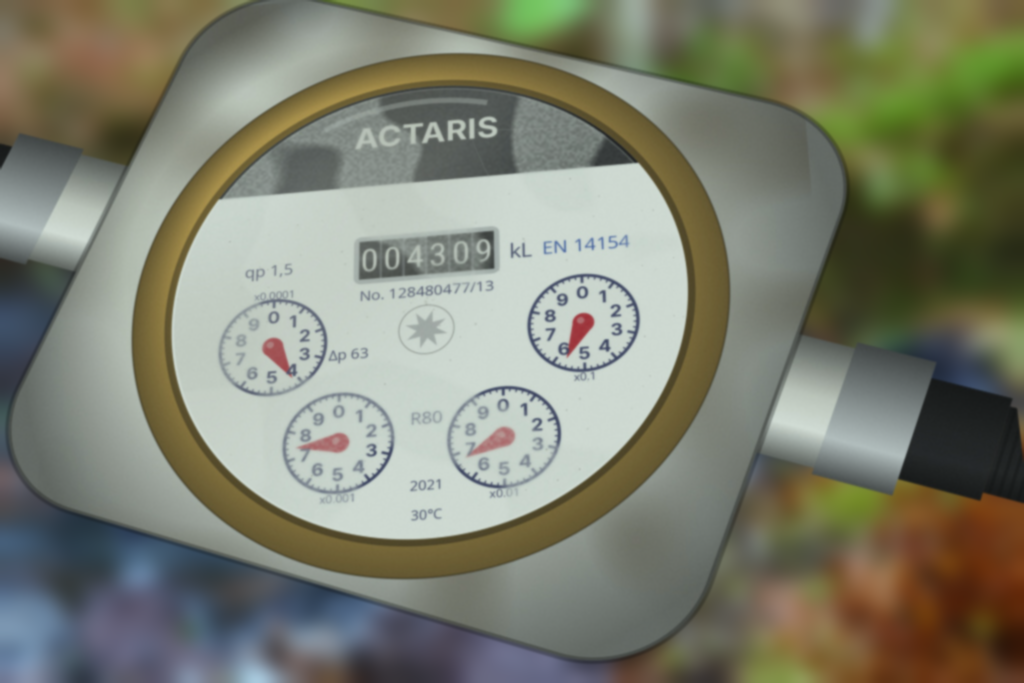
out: 4309.5674 kL
